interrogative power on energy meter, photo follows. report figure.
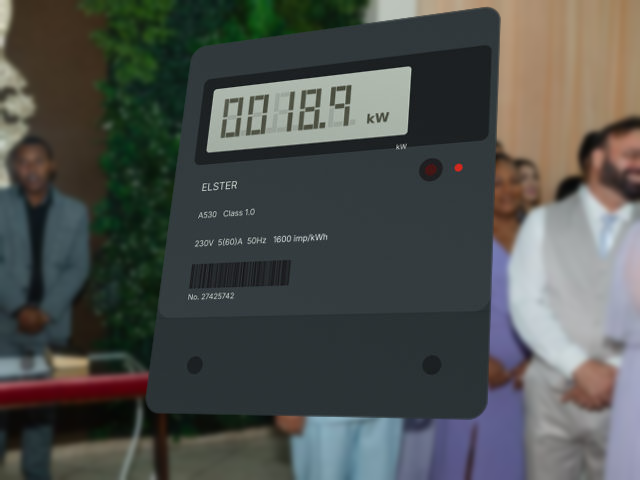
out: 18.9 kW
